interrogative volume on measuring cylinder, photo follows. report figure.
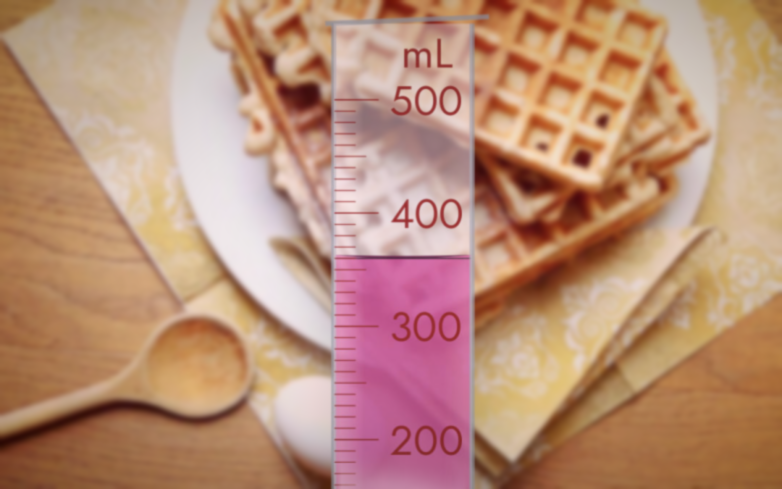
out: 360 mL
